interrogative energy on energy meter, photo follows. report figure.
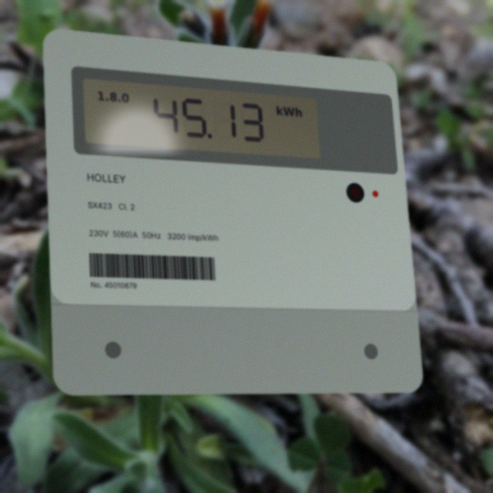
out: 45.13 kWh
